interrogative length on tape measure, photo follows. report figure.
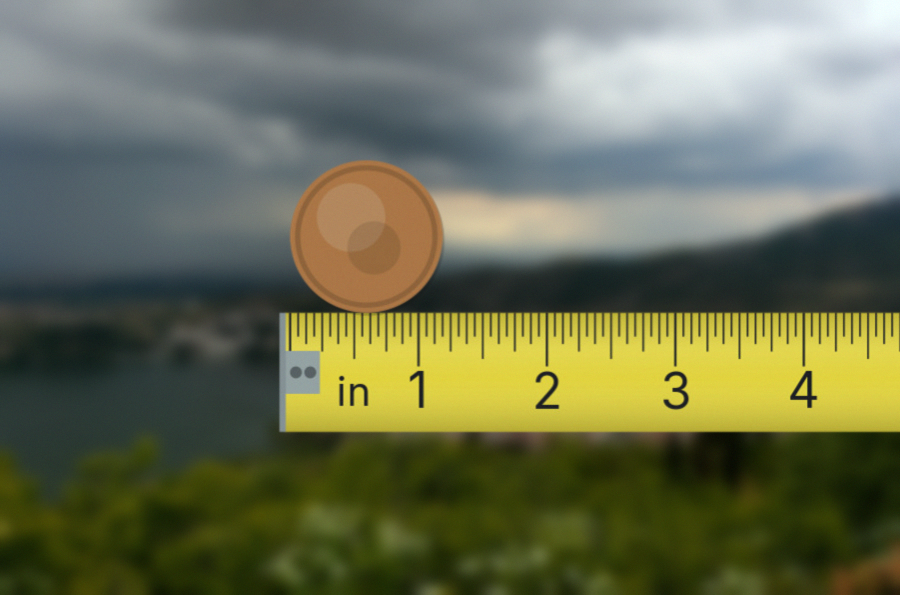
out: 1.1875 in
